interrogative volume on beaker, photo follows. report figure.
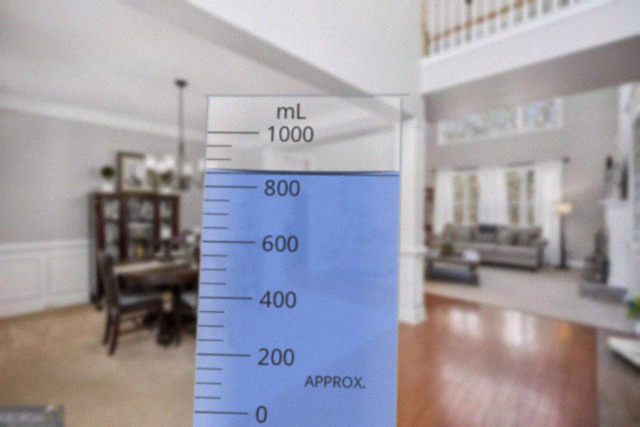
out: 850 mL
